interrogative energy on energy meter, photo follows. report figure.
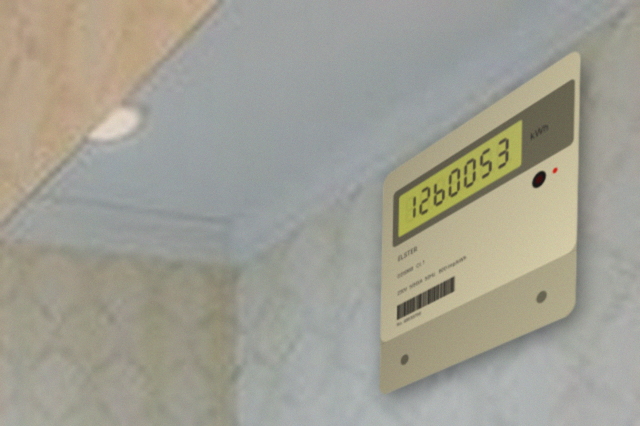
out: 1260053 kWh
